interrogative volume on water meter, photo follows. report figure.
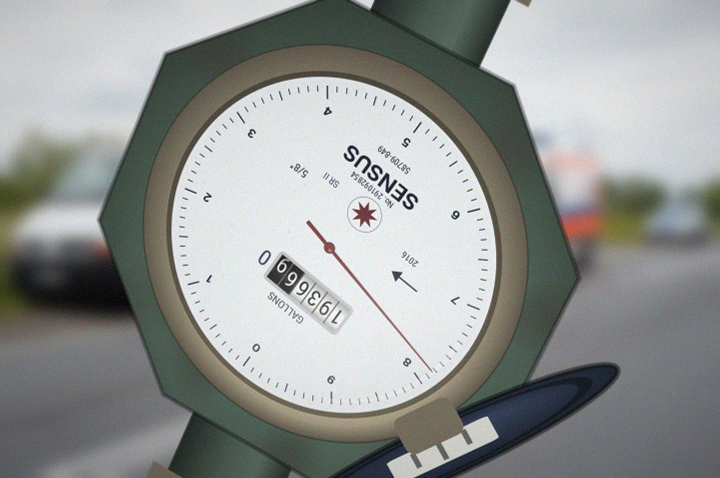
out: 1936687.8 gal
